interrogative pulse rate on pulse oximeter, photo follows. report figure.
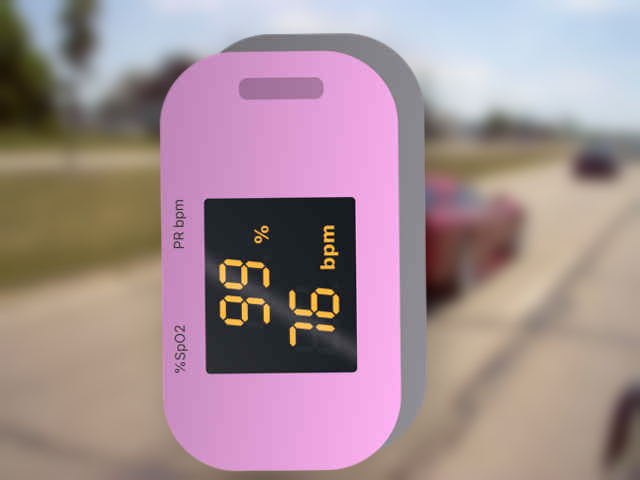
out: 76 bpm
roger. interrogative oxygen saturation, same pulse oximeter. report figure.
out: 99 %
